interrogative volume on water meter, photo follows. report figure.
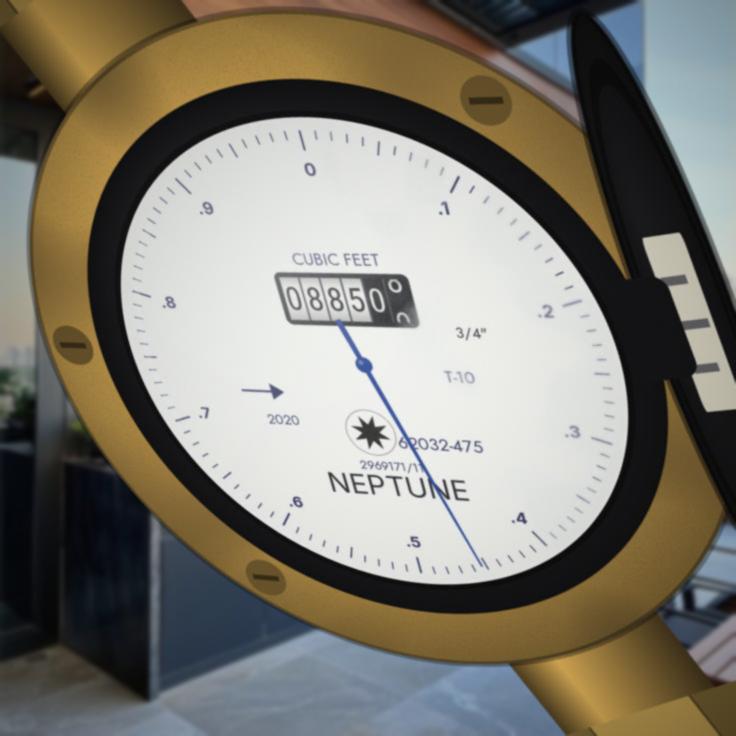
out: 88508.45 ft³
